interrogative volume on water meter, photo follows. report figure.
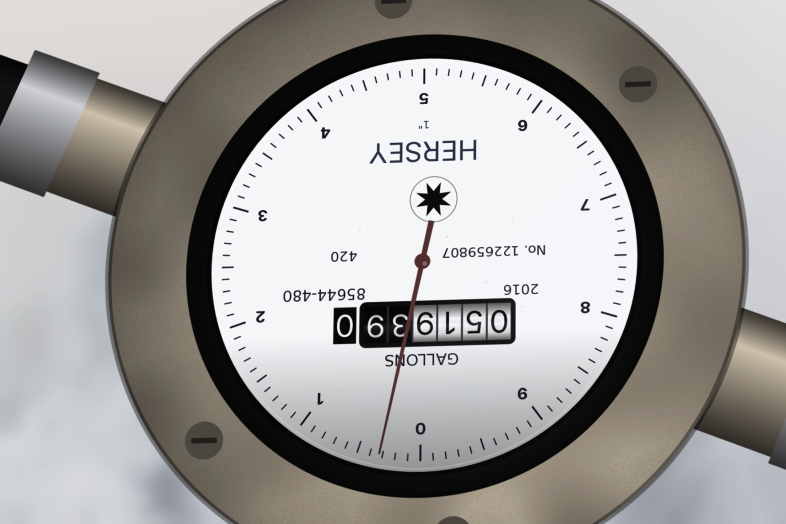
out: 519390.3 gal
